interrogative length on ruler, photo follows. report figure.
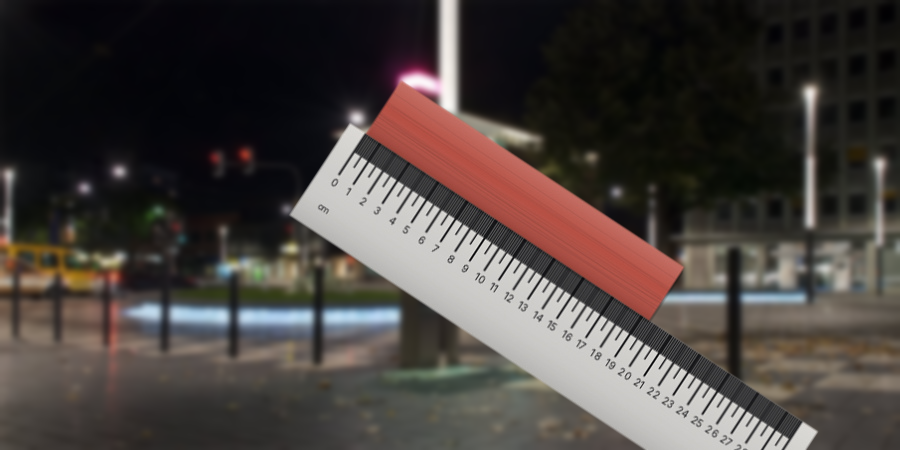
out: 19.5 cm
